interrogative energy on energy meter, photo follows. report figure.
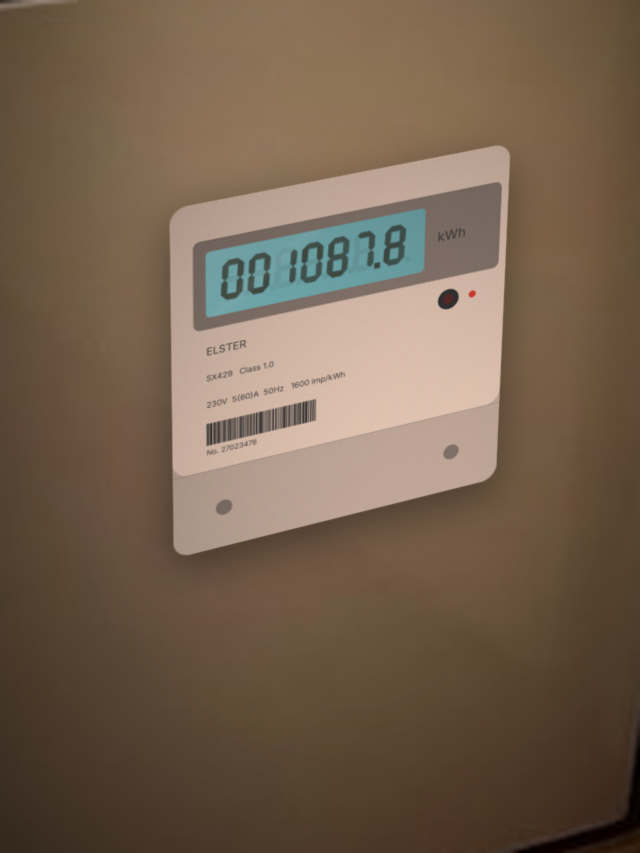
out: 1087.8 kWh
